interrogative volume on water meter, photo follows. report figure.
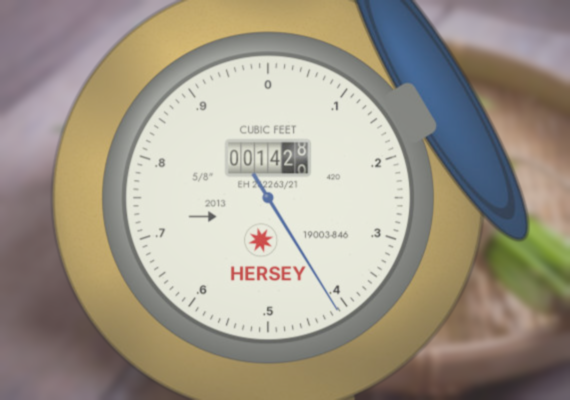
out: 1428.41 ft³
